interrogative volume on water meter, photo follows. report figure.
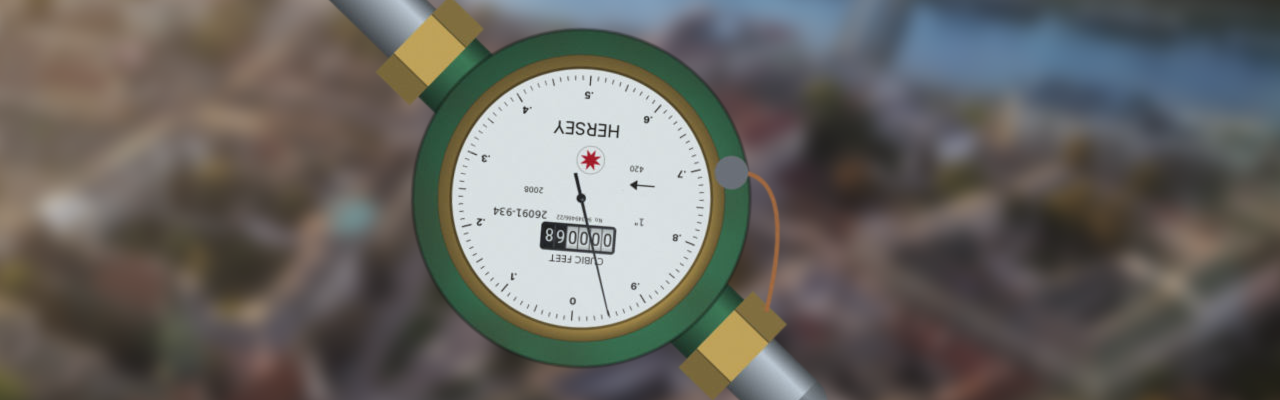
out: 67.95 ft³
